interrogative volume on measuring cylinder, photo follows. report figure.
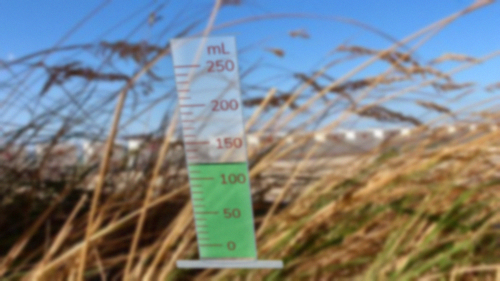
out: 120 mL
